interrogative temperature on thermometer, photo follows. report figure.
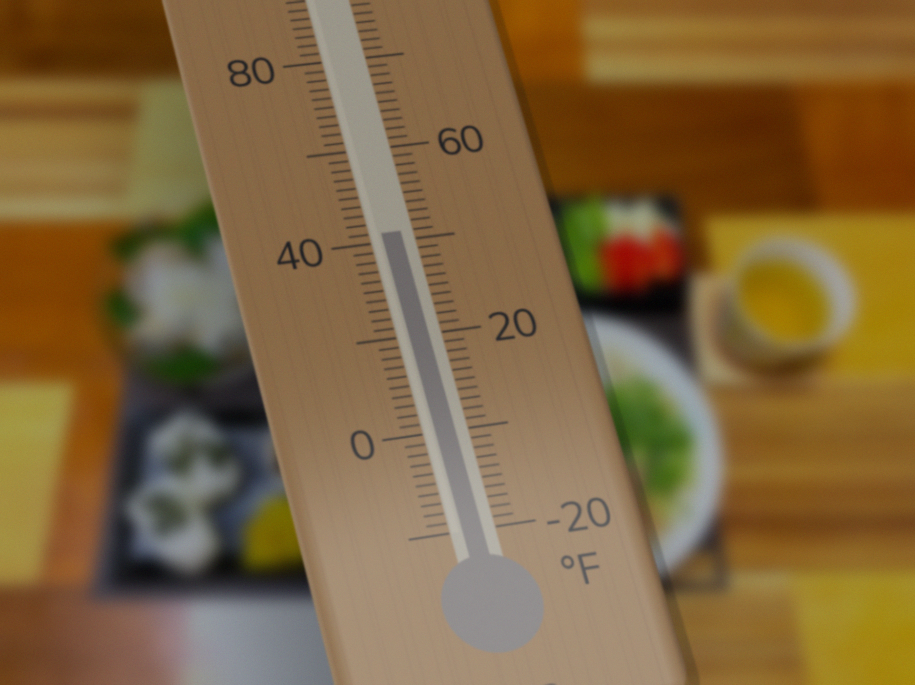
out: 42 °F
